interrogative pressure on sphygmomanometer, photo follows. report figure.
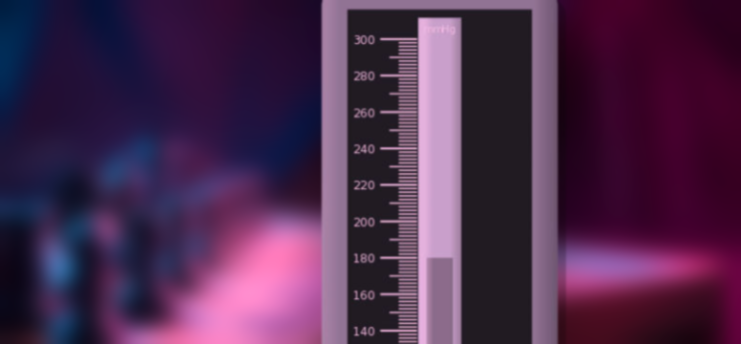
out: 180 mmHg
